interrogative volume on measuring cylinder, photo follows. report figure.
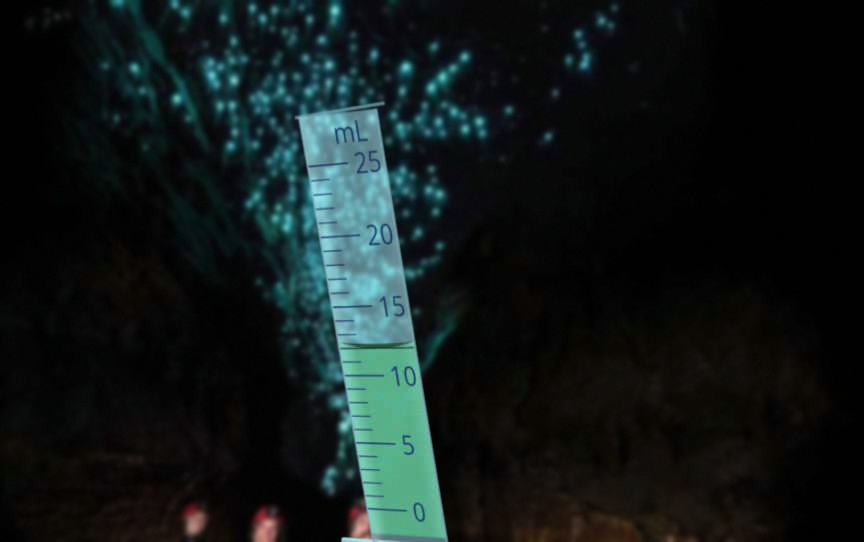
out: 12 mL
